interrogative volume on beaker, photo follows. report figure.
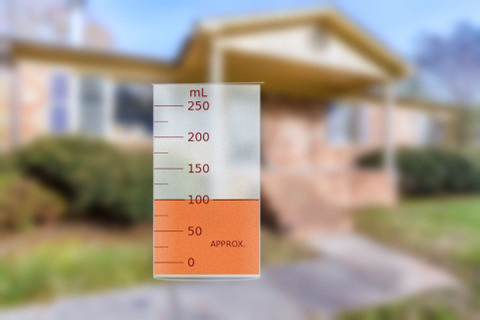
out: 100 mL
